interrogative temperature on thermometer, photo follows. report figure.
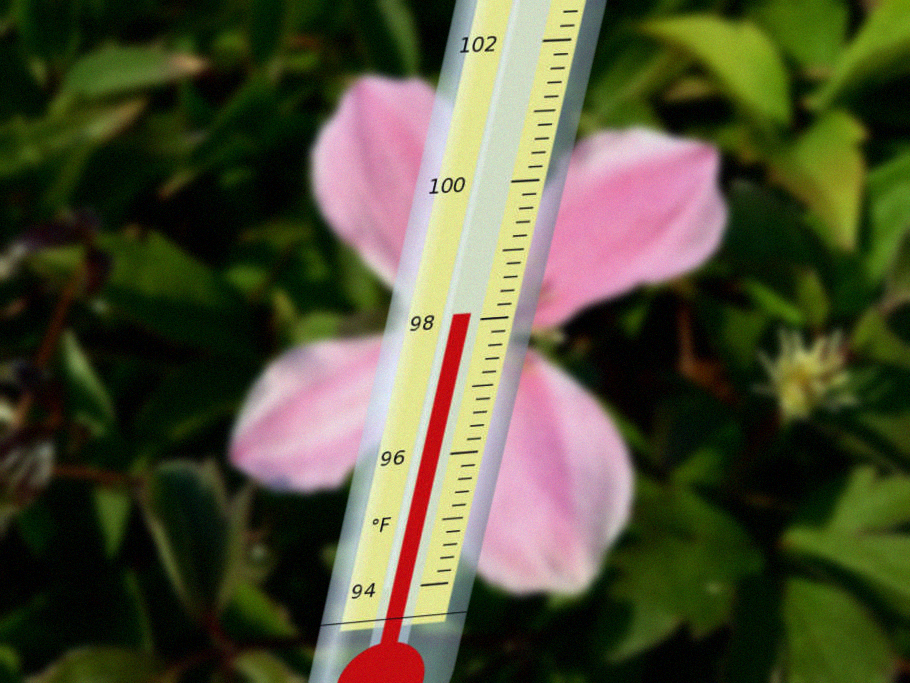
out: 98.1 °F
